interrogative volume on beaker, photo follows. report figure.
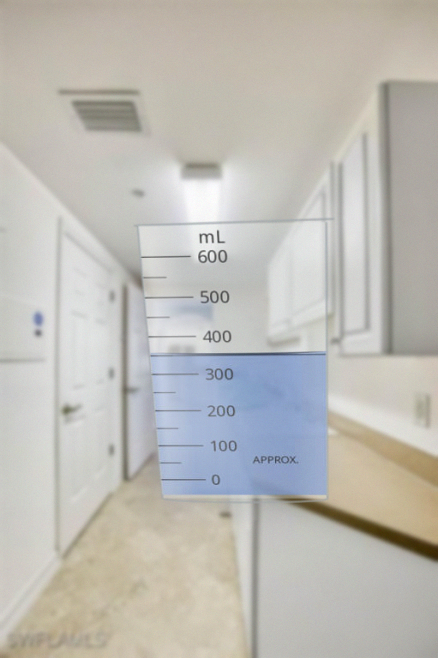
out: 350 mL
